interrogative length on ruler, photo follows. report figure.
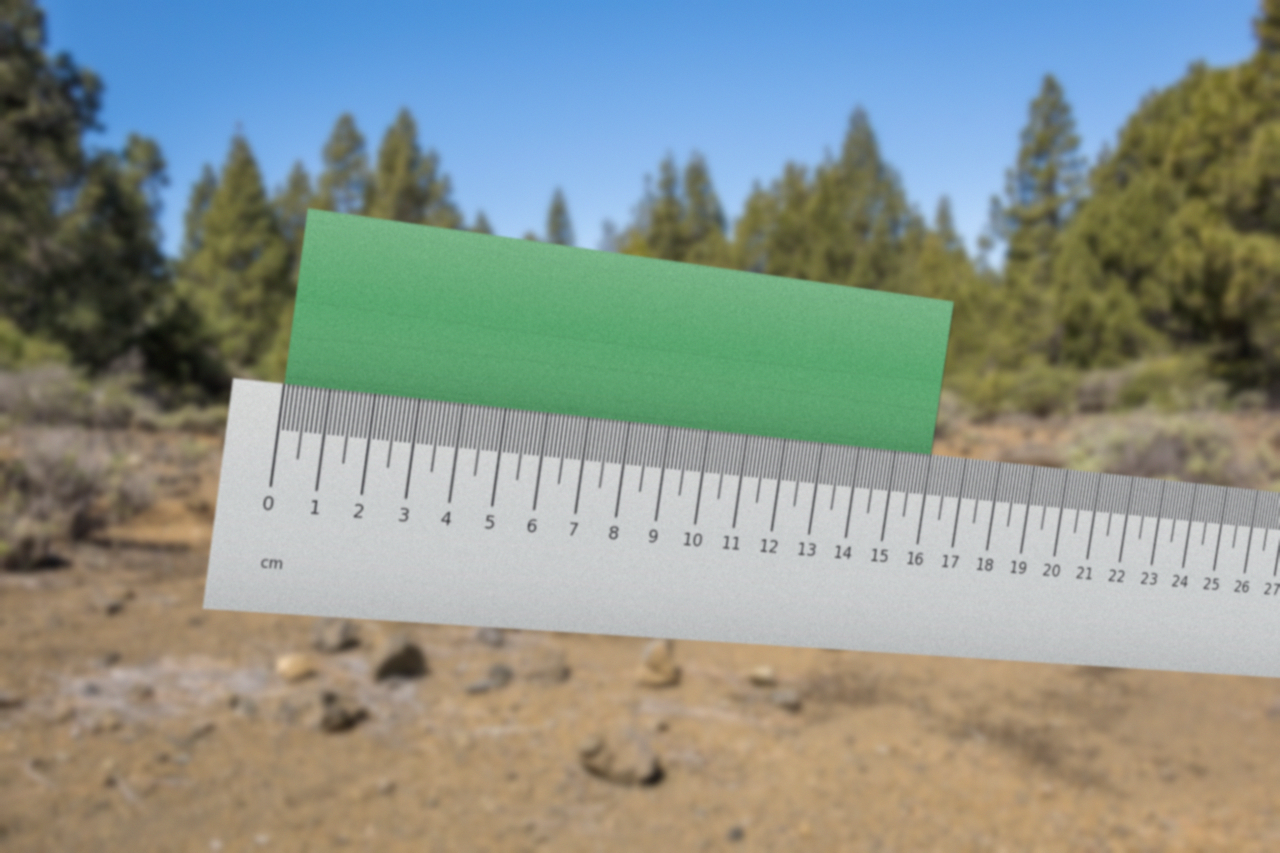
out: 16 cm
